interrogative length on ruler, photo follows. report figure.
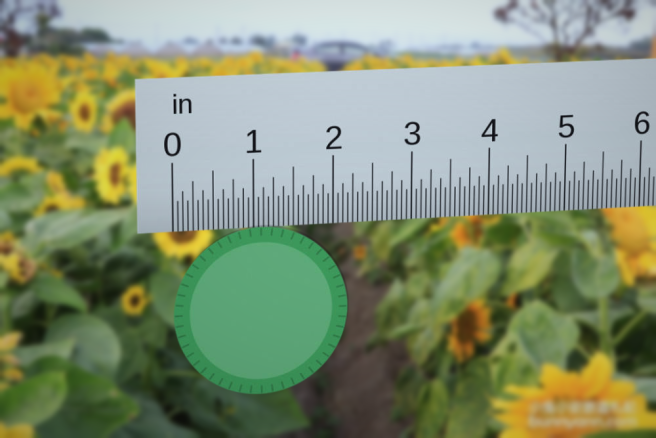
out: 2.1875 in
